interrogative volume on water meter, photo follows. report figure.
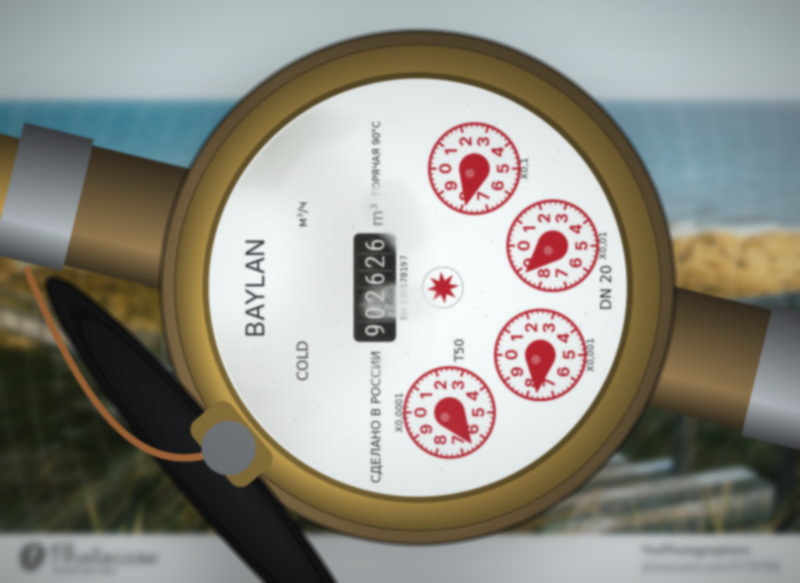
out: 902626.7876 m³
